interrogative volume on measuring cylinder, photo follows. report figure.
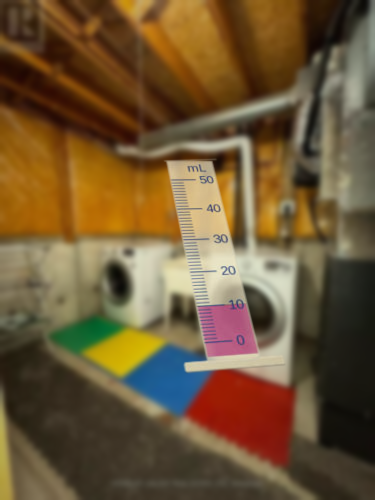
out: 10 mL
